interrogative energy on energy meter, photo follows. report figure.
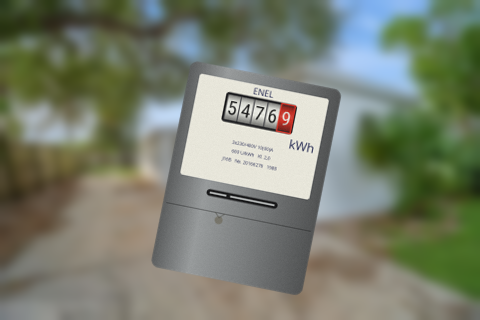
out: 5476.9 kWh
